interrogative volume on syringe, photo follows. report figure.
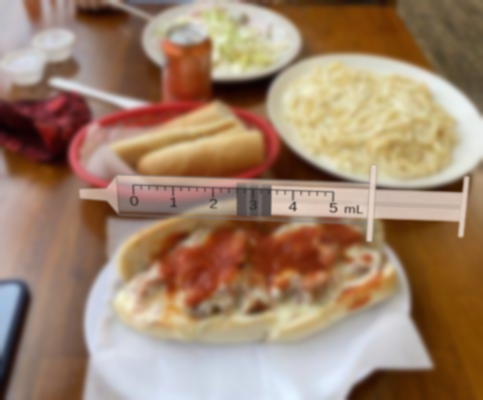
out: 2.6 mL
